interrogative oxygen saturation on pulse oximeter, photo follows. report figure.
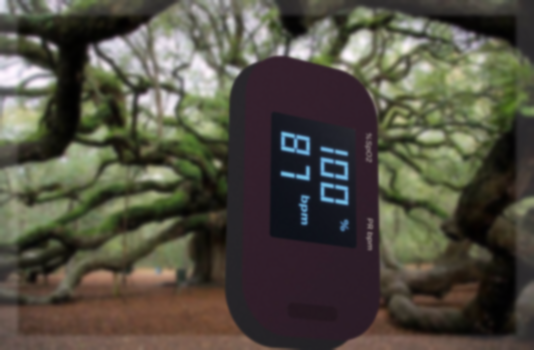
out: 100 %
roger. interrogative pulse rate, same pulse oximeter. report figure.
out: 87 bpm
